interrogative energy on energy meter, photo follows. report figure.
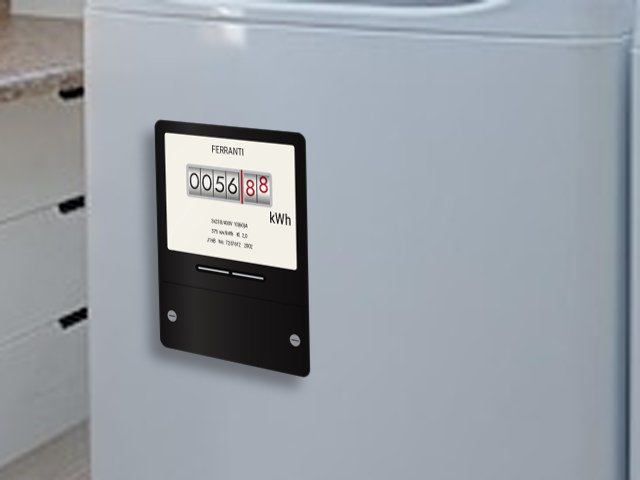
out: 56.88 kWh
